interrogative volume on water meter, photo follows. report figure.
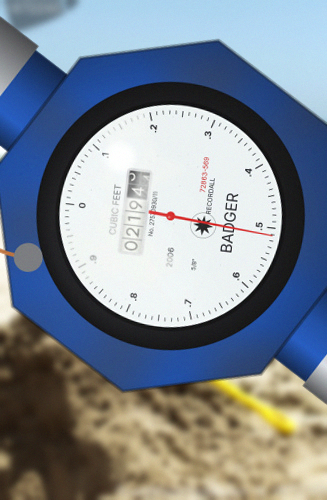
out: 21943.51 ft³
